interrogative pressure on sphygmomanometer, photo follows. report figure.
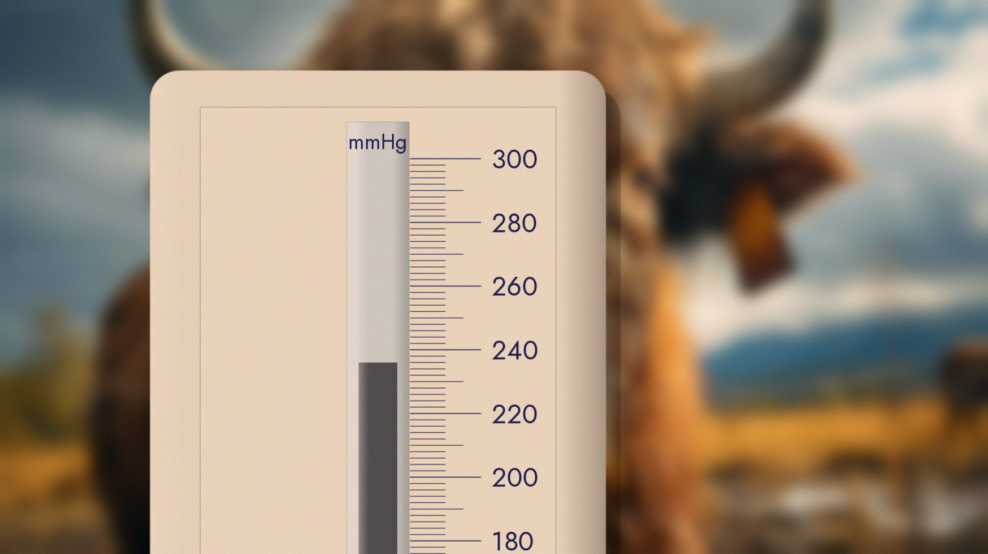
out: 236 mmHg
